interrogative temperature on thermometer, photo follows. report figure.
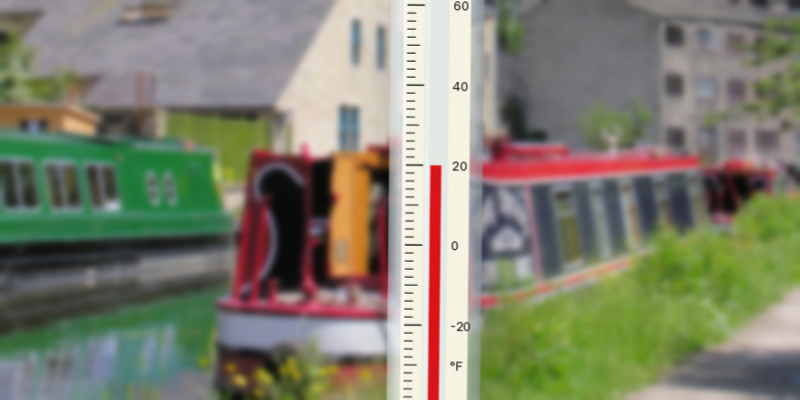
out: 20 °F
